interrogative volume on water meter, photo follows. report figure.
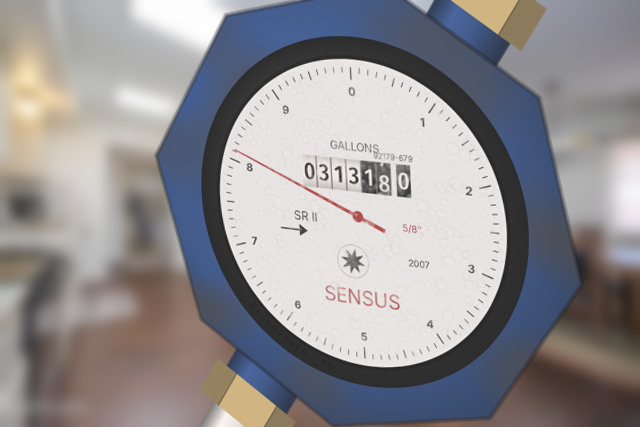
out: 313178.1 gal
